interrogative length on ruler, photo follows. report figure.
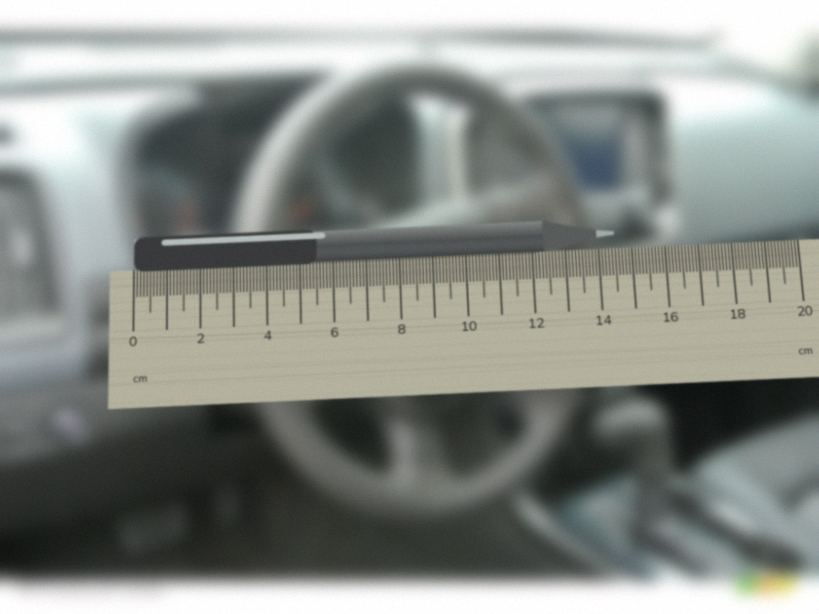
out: 14.5 cm
